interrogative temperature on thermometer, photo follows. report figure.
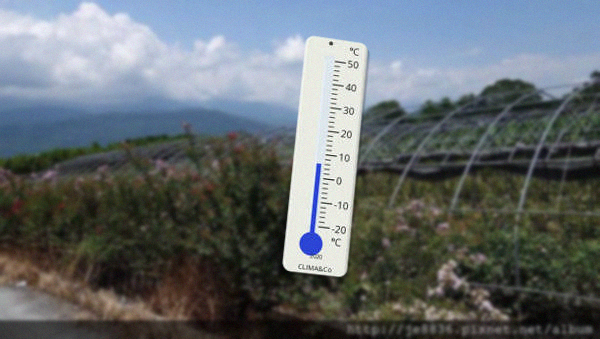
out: 6 °C
